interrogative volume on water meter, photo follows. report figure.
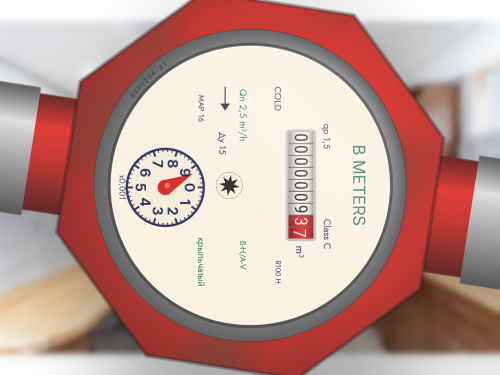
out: 9.369 m³
